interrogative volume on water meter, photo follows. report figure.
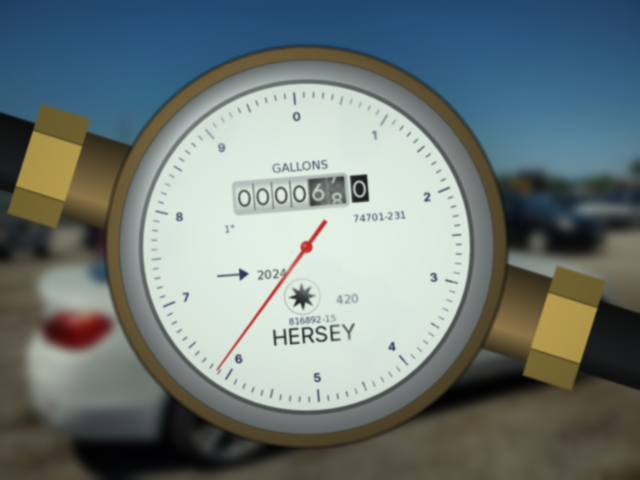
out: 676.1 gal
